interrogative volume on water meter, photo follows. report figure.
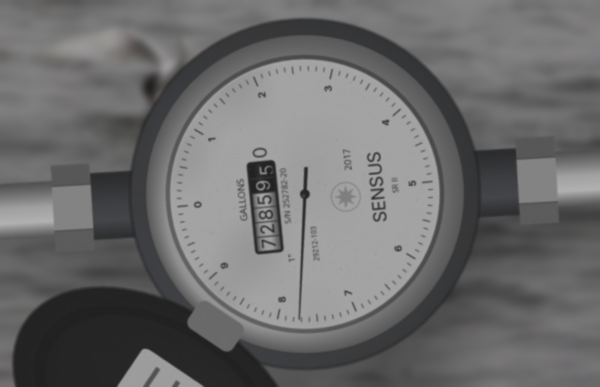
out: 7285947.7 gal
